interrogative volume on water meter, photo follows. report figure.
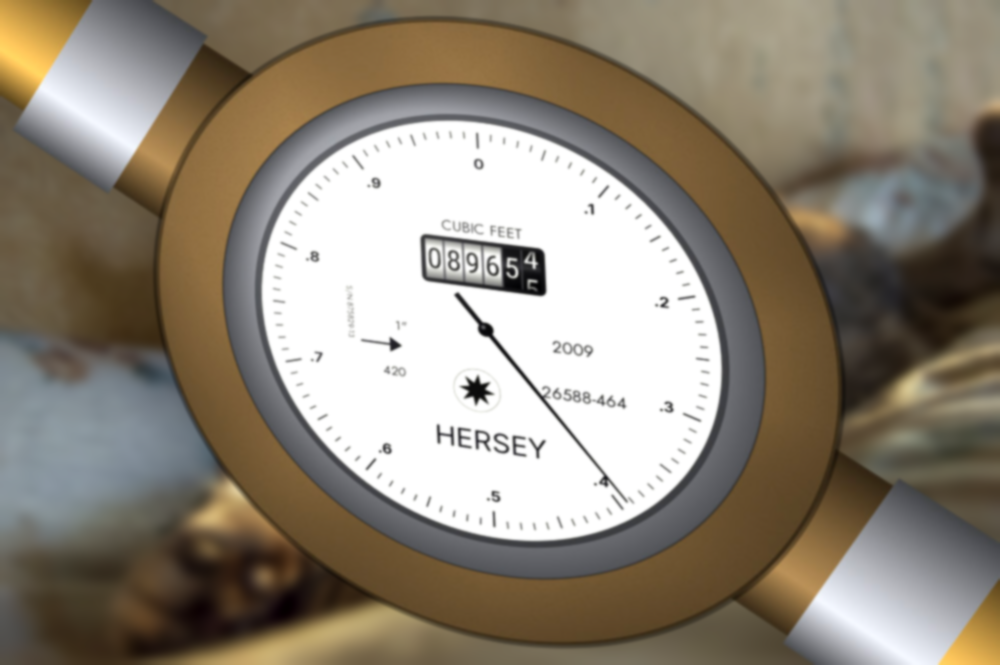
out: 89654.39 ft³
